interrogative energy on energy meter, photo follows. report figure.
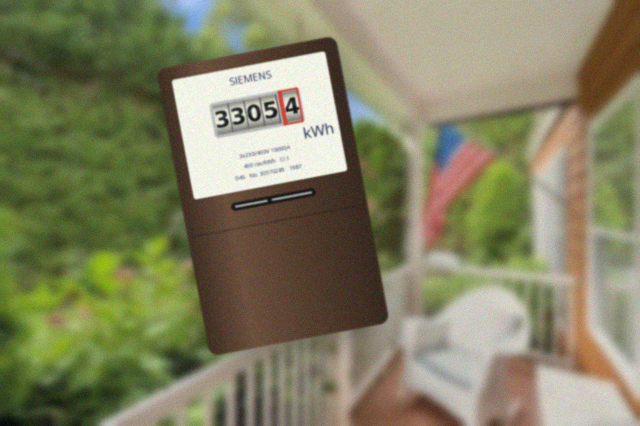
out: 3305.4 kWh
